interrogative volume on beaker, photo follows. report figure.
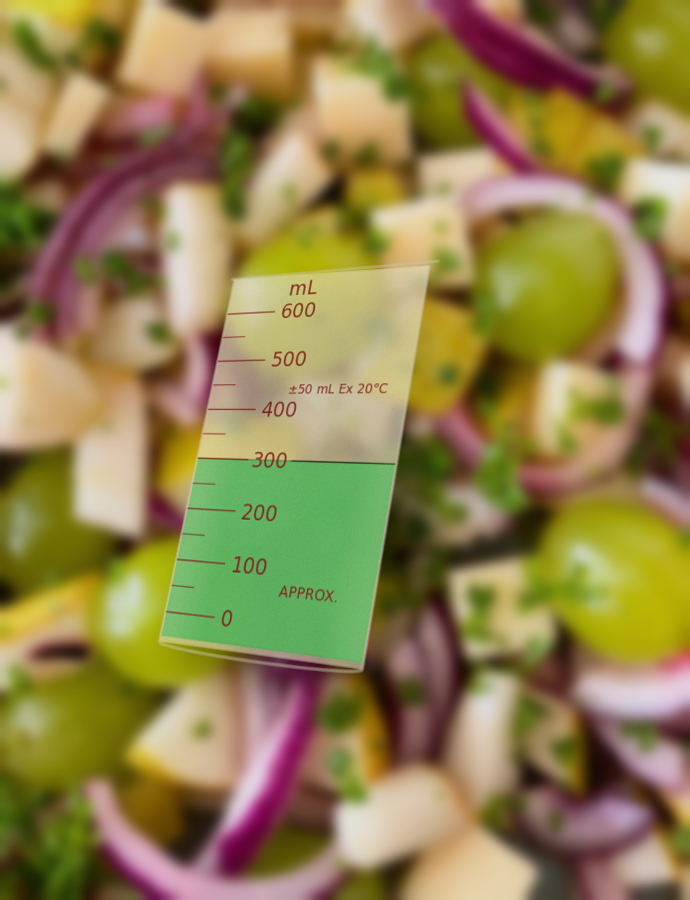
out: 300 mL
